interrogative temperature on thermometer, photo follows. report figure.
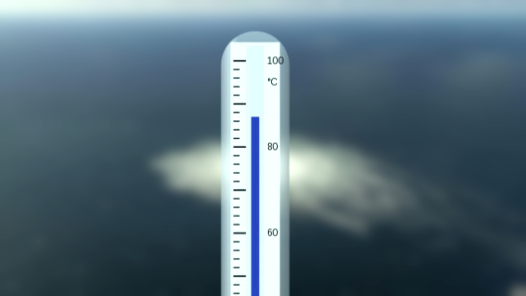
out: 87 °C
